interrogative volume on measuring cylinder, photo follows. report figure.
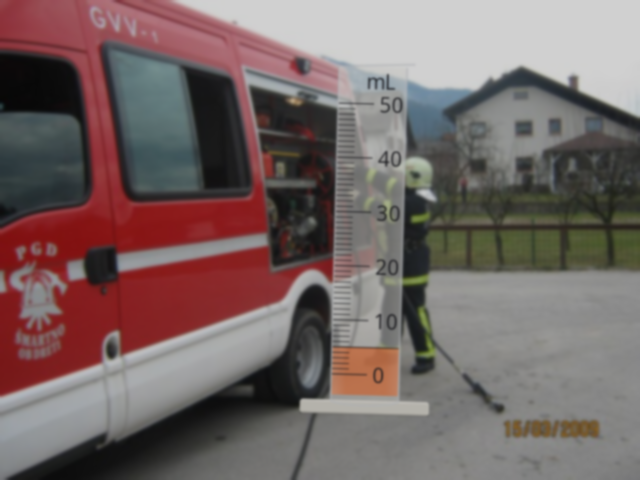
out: 5 mL
